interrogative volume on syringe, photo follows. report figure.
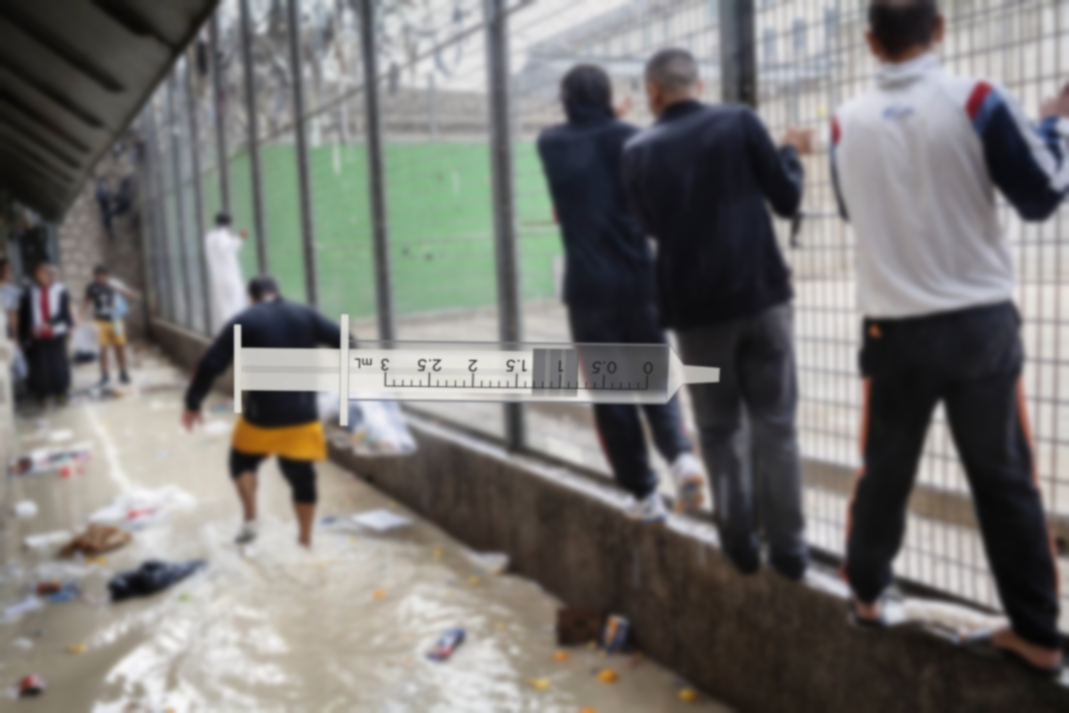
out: 0.8 mL
